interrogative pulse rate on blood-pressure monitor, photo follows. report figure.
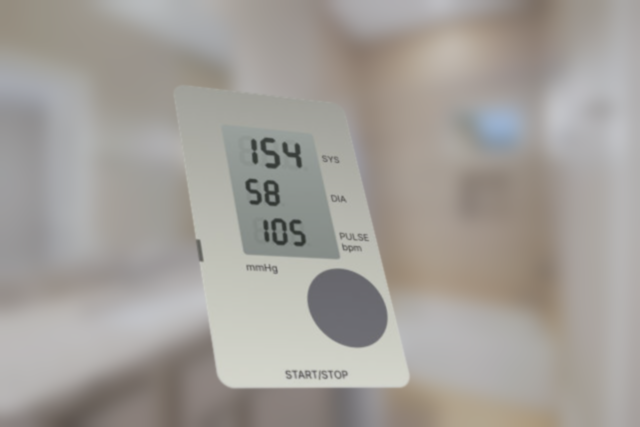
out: 105 bpm
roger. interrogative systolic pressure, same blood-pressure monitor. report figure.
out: 154 mmHg
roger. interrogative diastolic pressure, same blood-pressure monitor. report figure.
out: 58 mmHg
